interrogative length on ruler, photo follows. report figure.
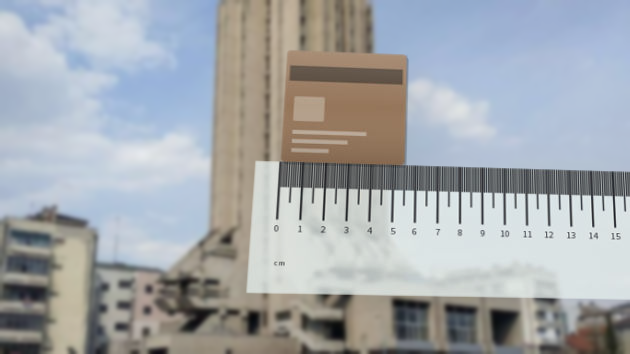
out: 5.5 cm
